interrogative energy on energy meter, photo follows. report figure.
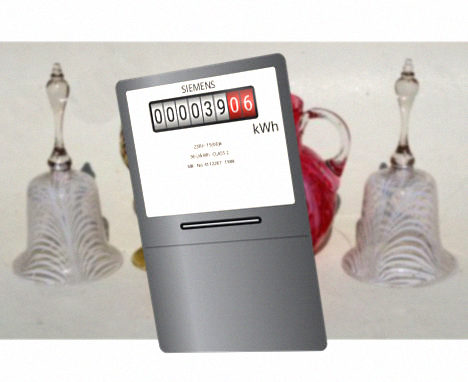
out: 39.06 kWh
